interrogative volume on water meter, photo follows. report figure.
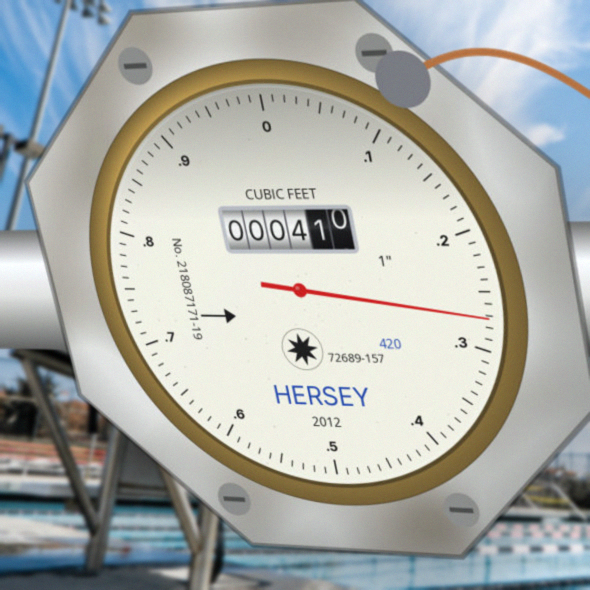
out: 410.27 ft³
